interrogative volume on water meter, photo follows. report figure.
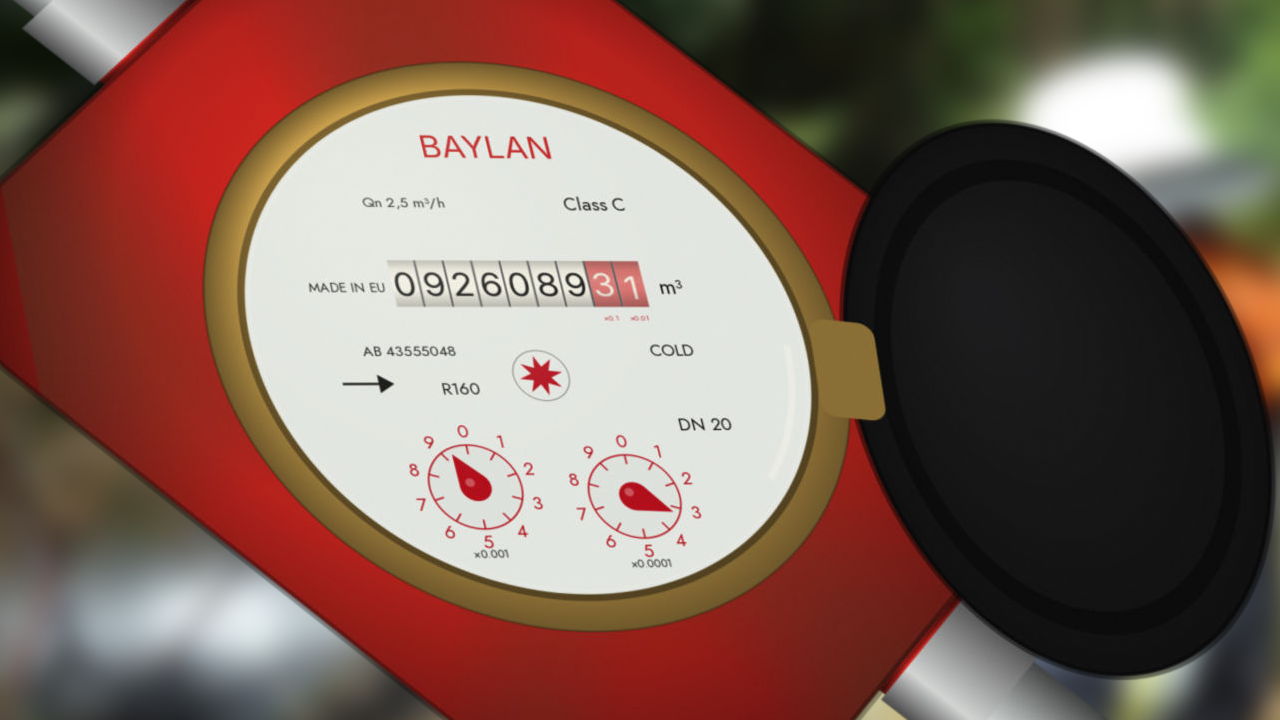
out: 926089.3093 m³
